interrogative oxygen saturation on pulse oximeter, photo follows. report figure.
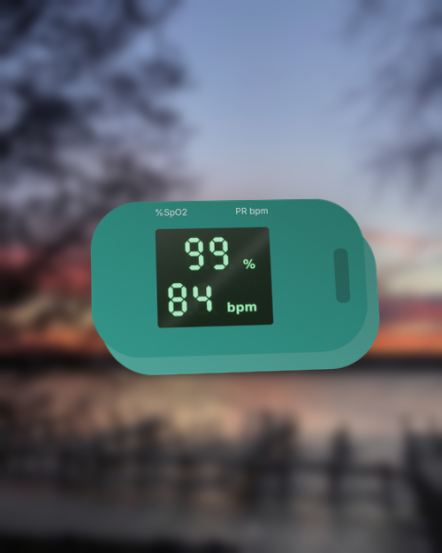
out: 99 %
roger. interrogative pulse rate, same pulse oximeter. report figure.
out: 84 bpm
